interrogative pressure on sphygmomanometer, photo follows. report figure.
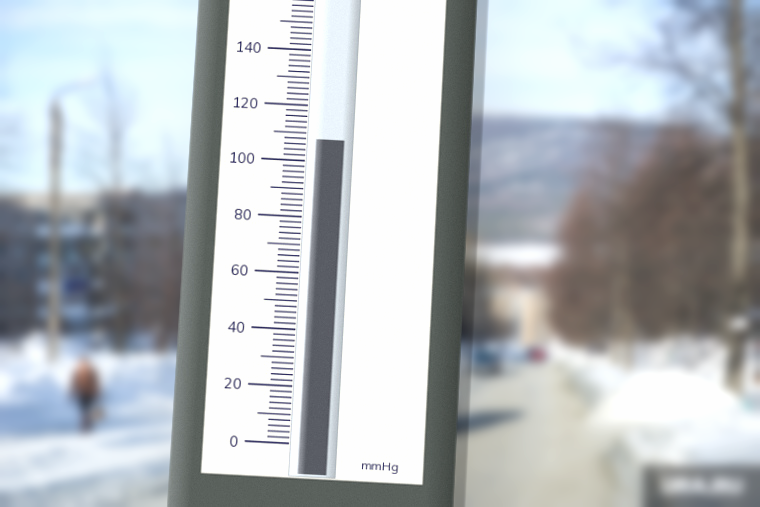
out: 108 mmHg
